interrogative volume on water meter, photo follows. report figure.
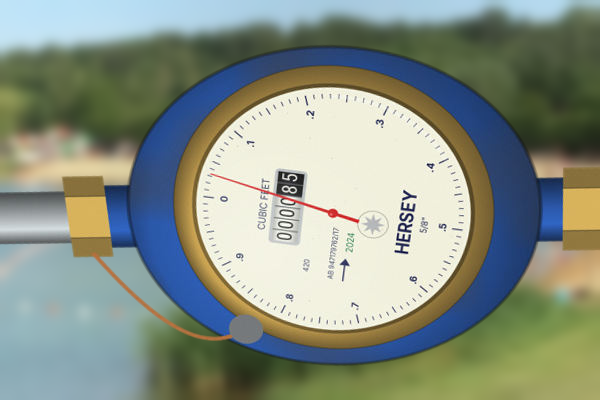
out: 85.03 ft³
